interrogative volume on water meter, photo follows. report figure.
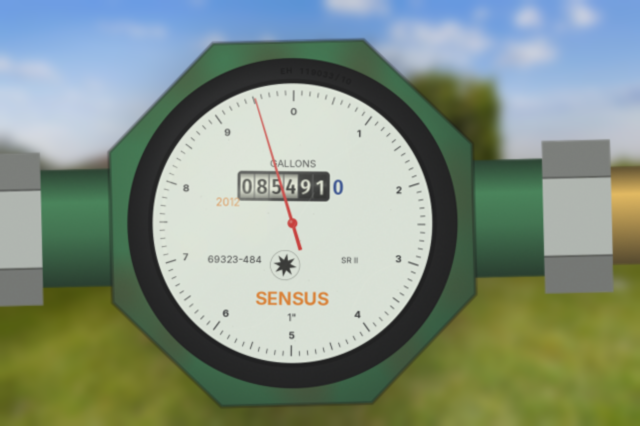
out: 854909.5 gal
